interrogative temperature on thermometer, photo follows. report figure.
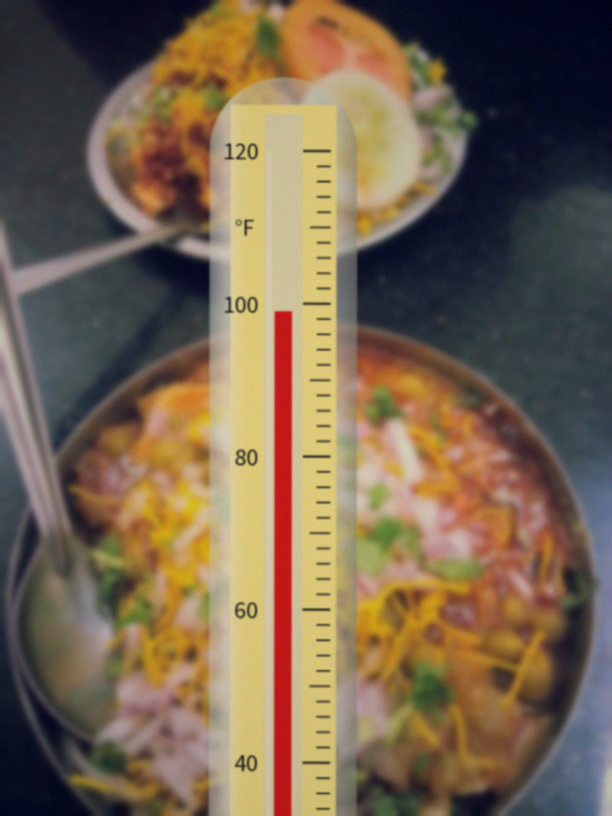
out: 99 °F
